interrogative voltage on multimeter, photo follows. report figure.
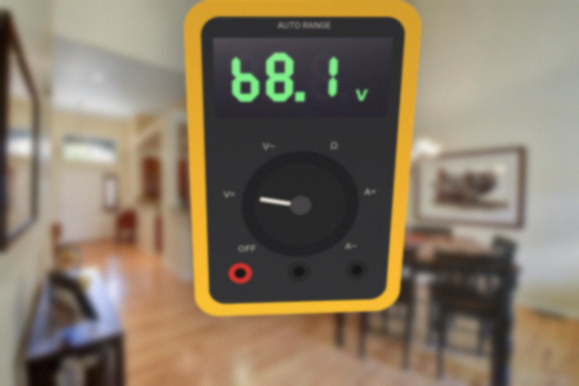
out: 68.1 V
